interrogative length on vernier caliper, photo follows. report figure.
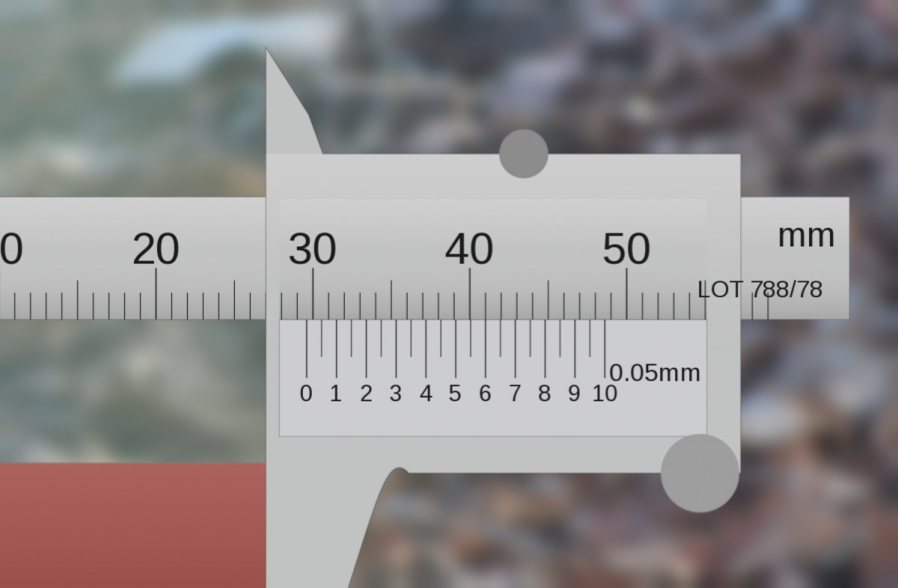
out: 29.6 mm
